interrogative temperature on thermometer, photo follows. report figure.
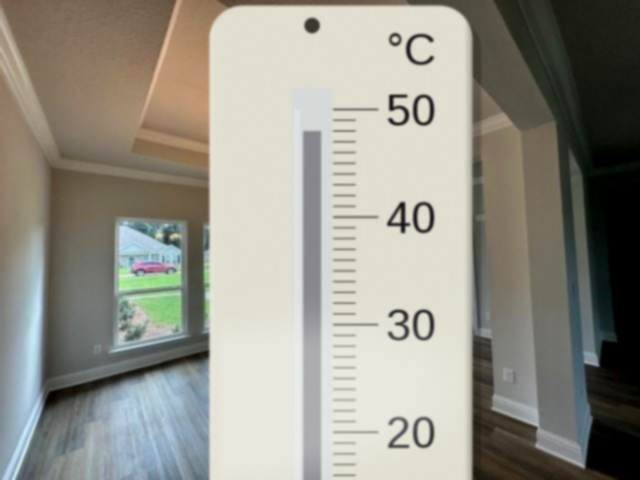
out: 48 °C
